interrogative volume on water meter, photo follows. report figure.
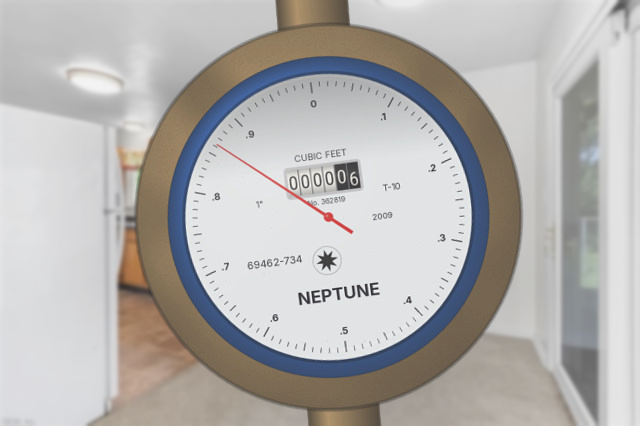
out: 5.86 ft³
